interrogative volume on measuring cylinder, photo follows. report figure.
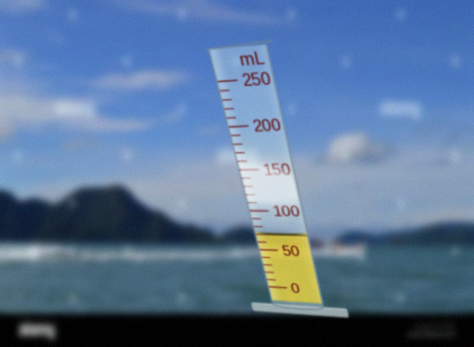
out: 70 mL
